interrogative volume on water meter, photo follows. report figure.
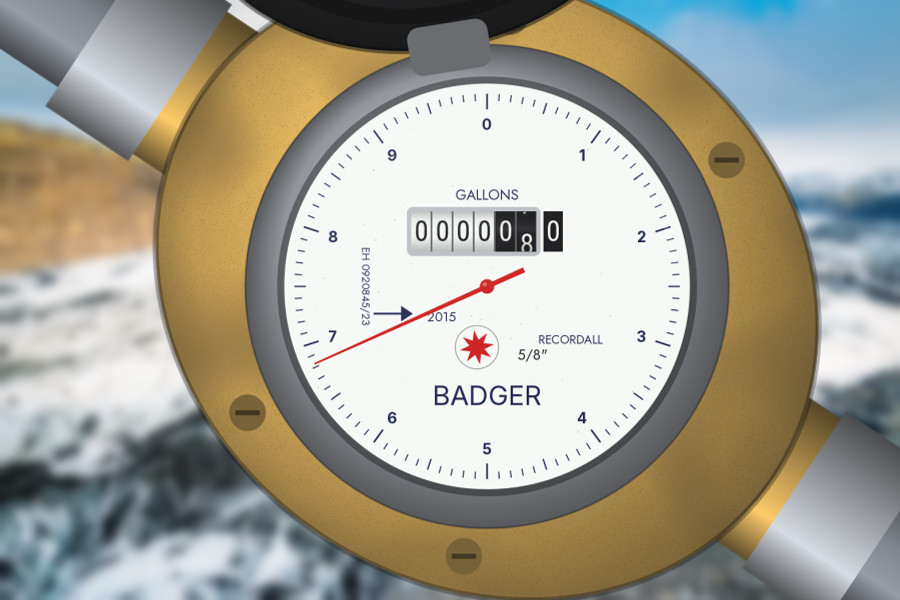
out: 76.8 gal
